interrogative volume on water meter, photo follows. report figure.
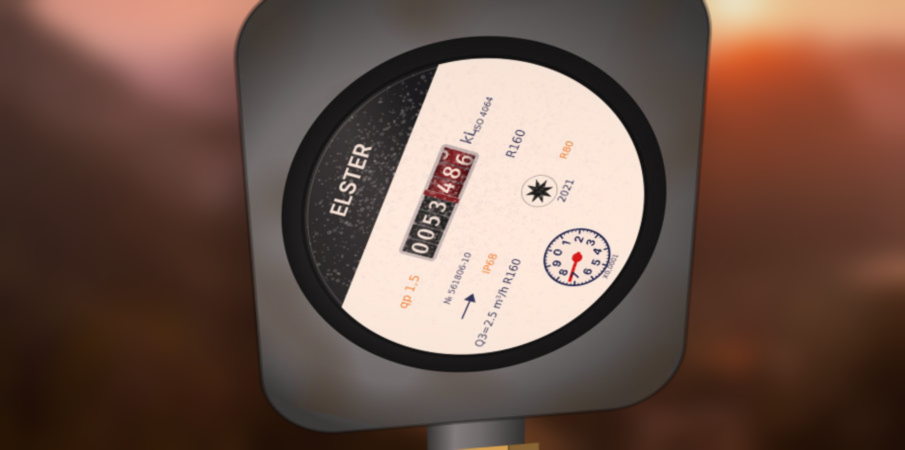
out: 53.4857 kL
